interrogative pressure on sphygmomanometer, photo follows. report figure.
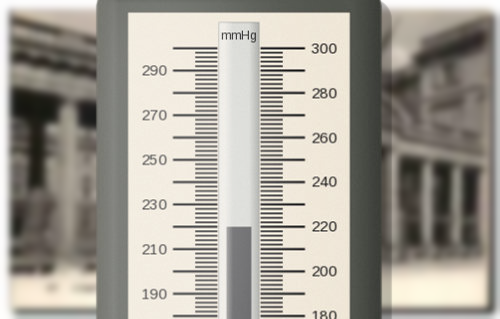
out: 220 mmHg
